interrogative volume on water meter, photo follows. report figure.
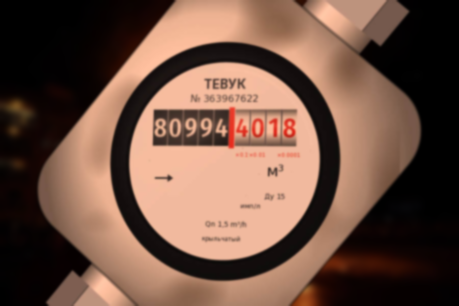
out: 80994.4018 m³
